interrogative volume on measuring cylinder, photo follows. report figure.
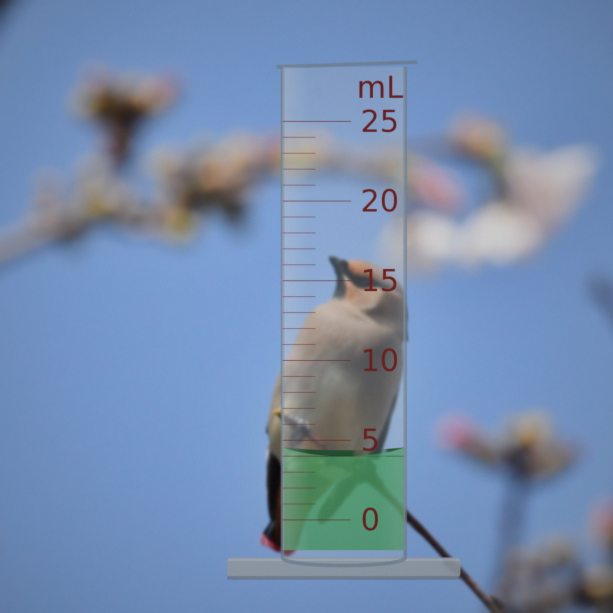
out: 4 mL
